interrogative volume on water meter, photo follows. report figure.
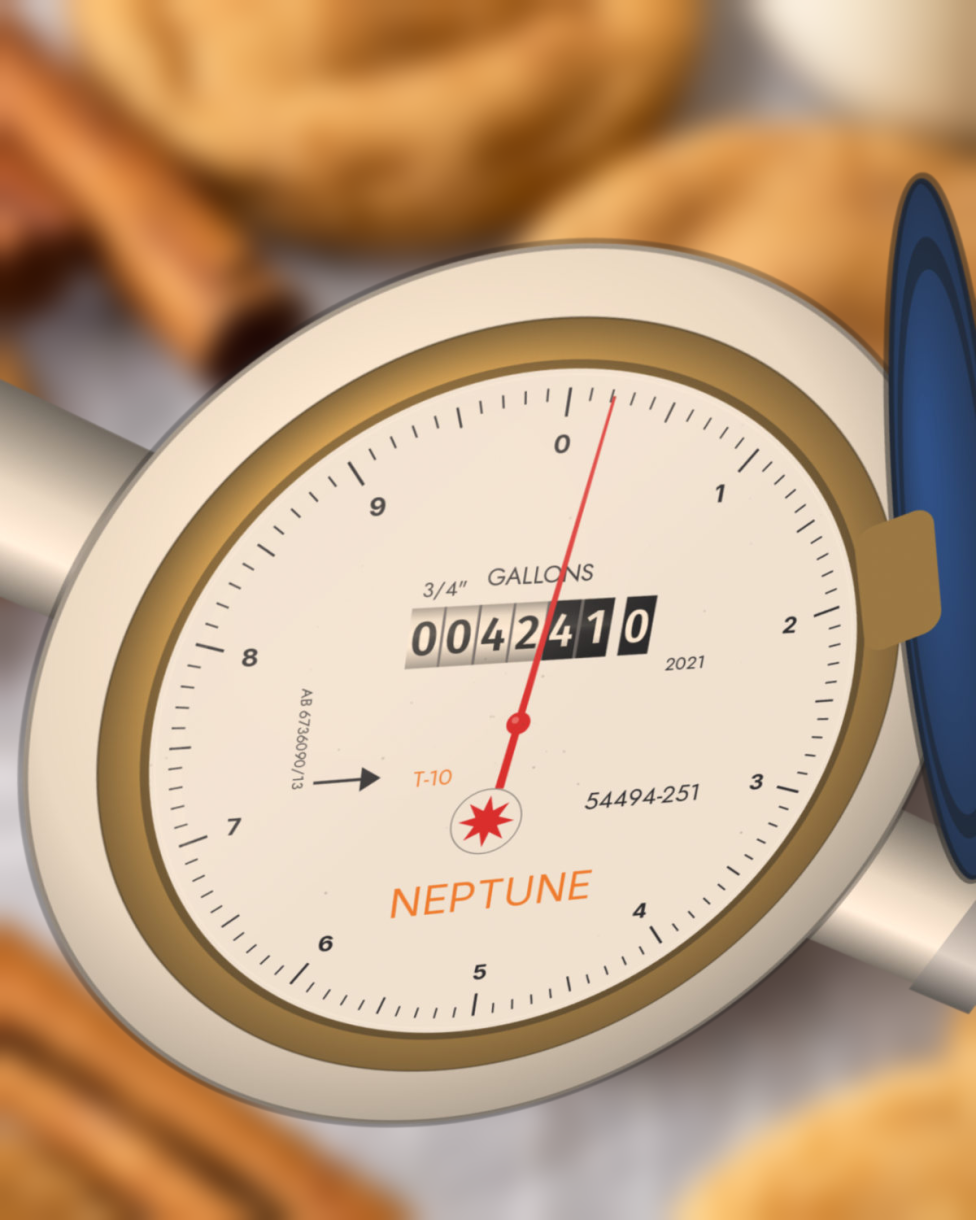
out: 42410.2 gal
